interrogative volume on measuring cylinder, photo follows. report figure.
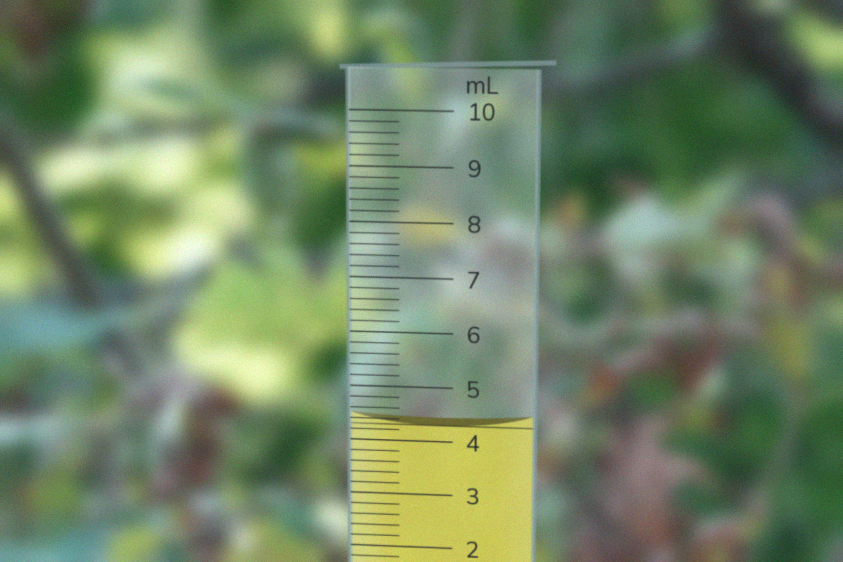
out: 4.3 mL
